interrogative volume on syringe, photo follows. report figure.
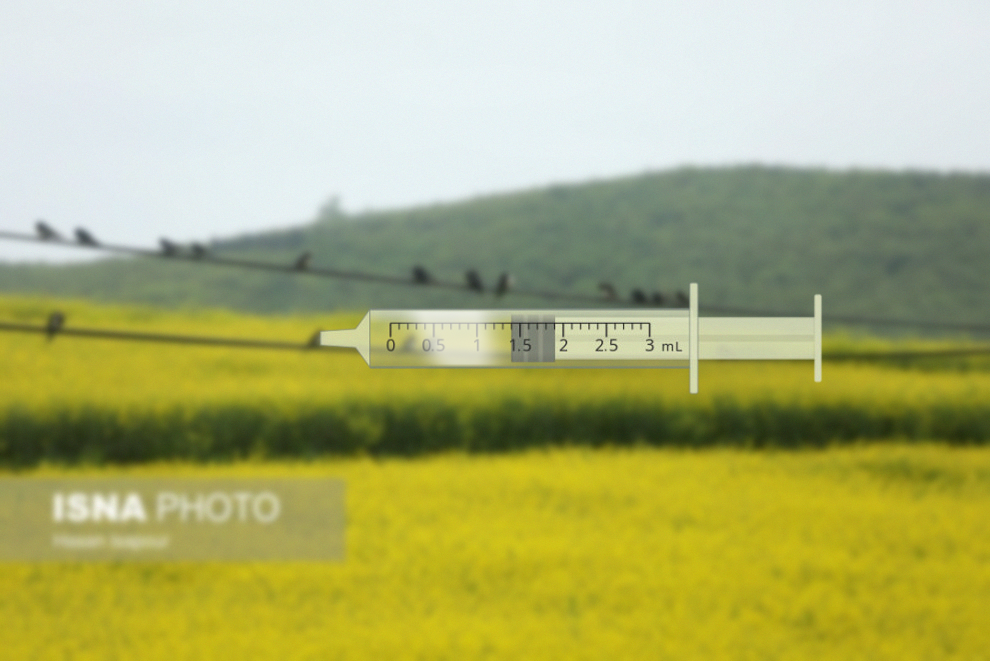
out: 1.4 mL
